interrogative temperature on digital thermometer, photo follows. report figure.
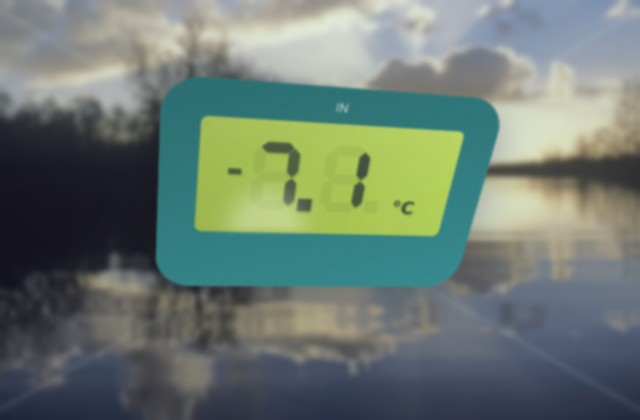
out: -7.1 °C
